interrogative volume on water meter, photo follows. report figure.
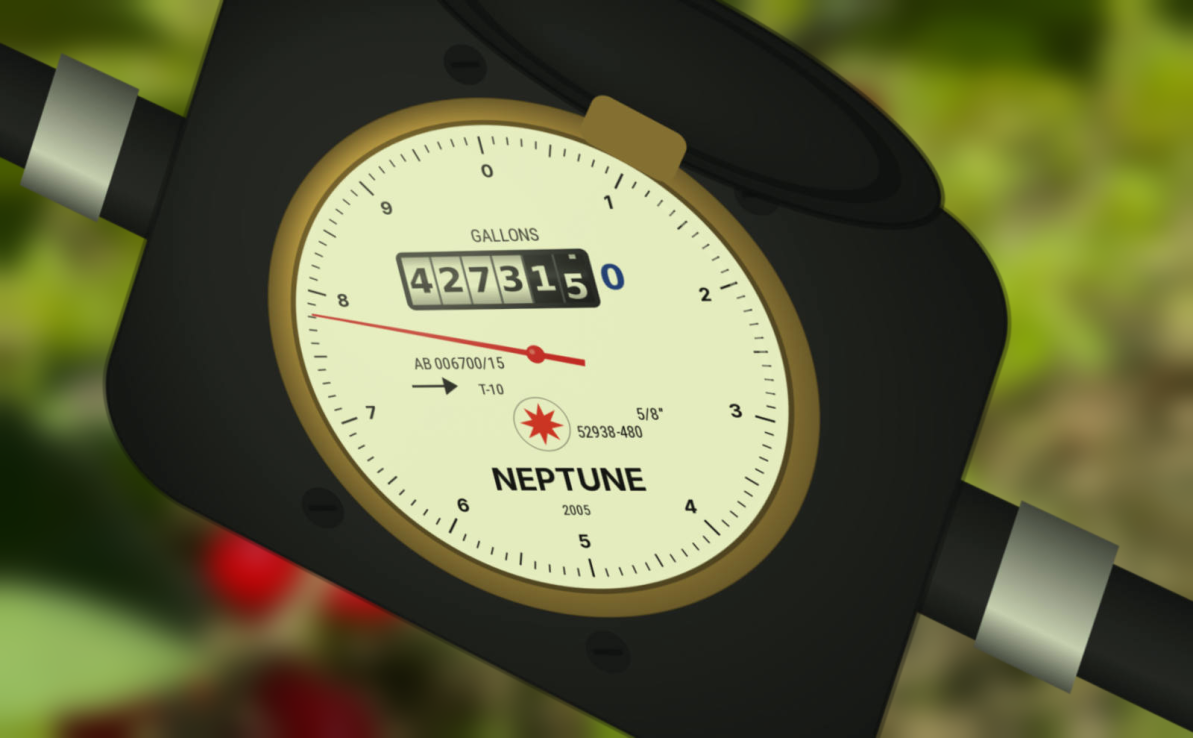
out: 4273147.8 gal
